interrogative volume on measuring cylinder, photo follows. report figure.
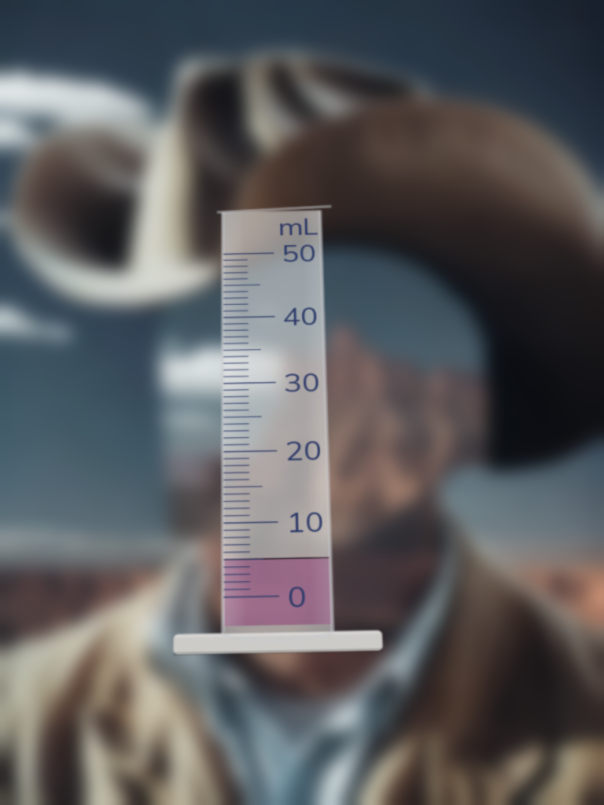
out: 5 mL
